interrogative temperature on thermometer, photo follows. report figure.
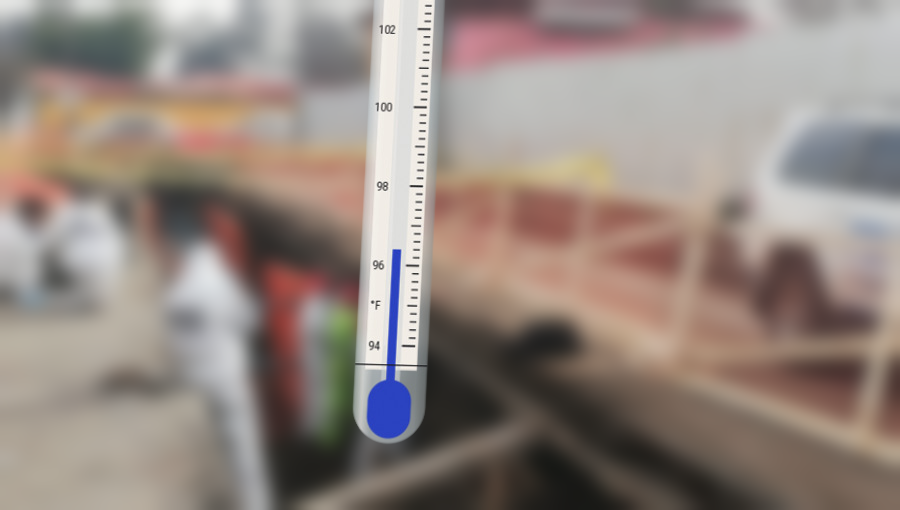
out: 96.4 °F
